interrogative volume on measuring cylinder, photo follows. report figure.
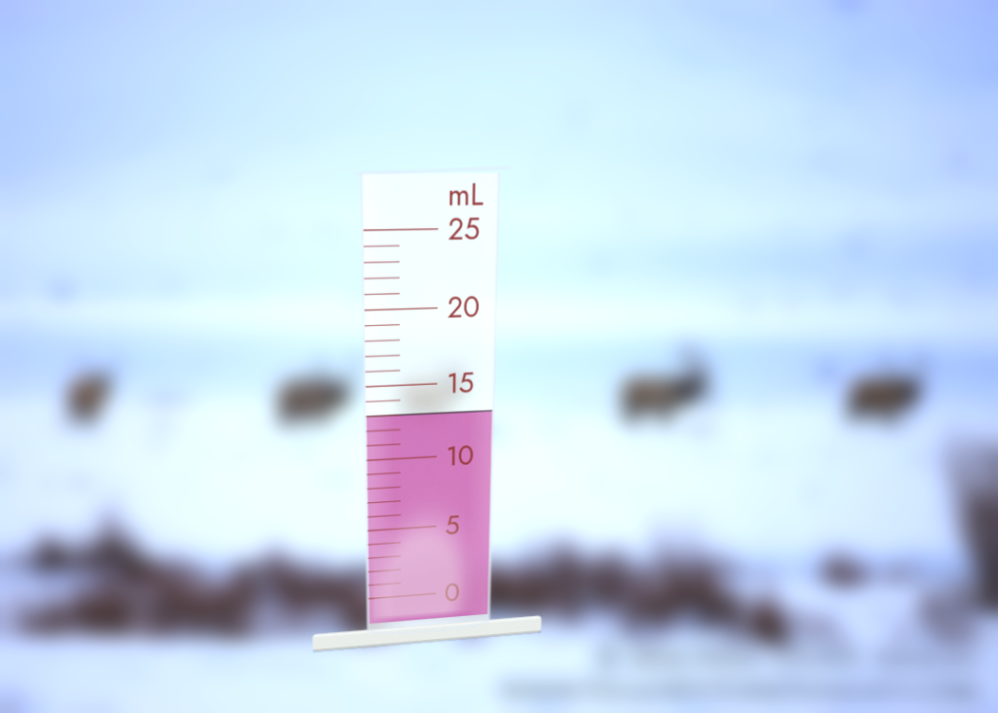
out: 13 mL
